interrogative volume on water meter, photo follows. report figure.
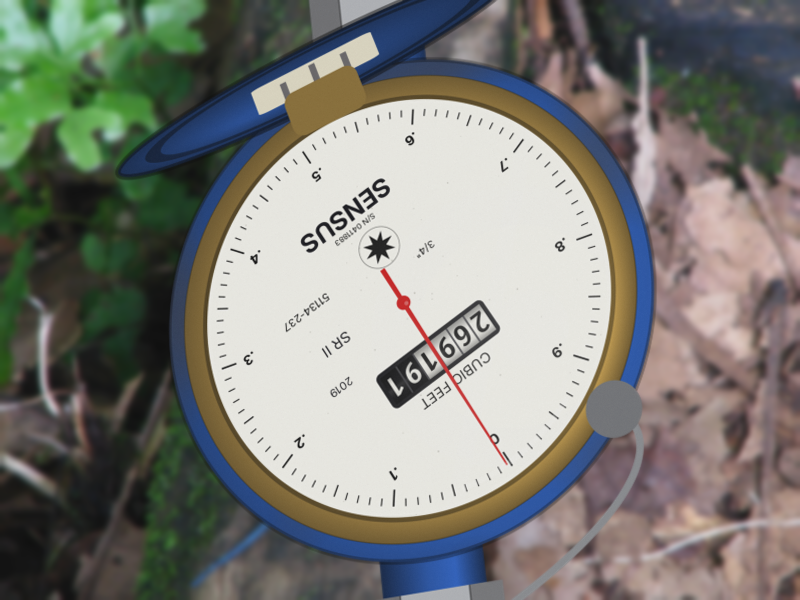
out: 269191.00 ft³
